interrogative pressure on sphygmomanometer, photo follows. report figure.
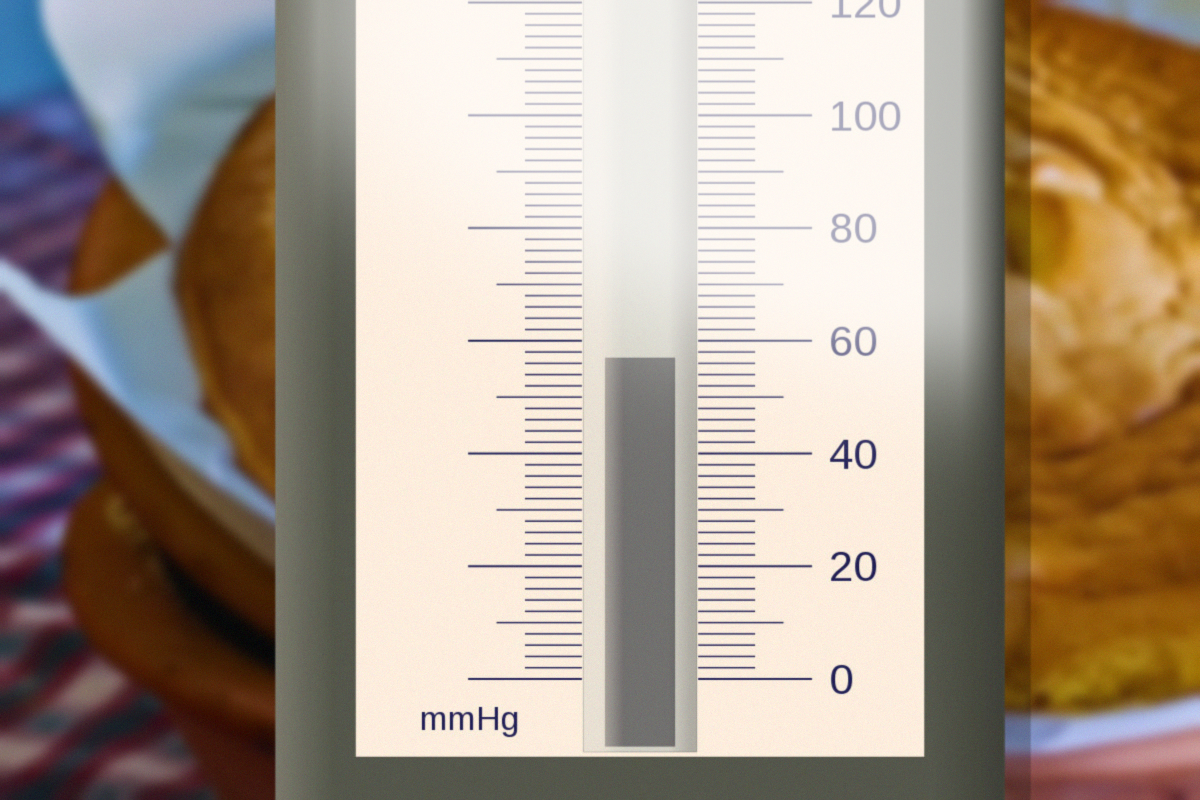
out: 57 mmHg
